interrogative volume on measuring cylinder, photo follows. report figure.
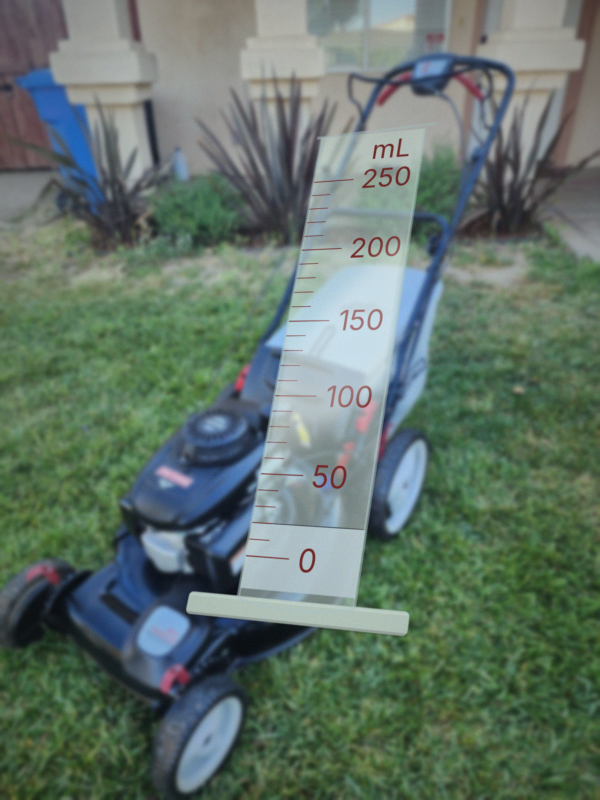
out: 20 mL
